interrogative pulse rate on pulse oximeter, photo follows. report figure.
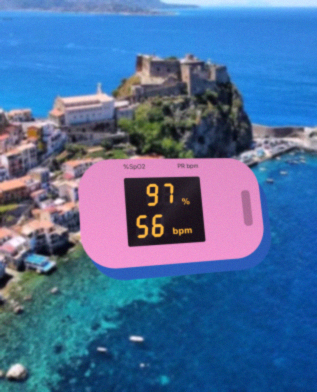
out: 56 bpm
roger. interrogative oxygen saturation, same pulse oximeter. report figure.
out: 97 %
